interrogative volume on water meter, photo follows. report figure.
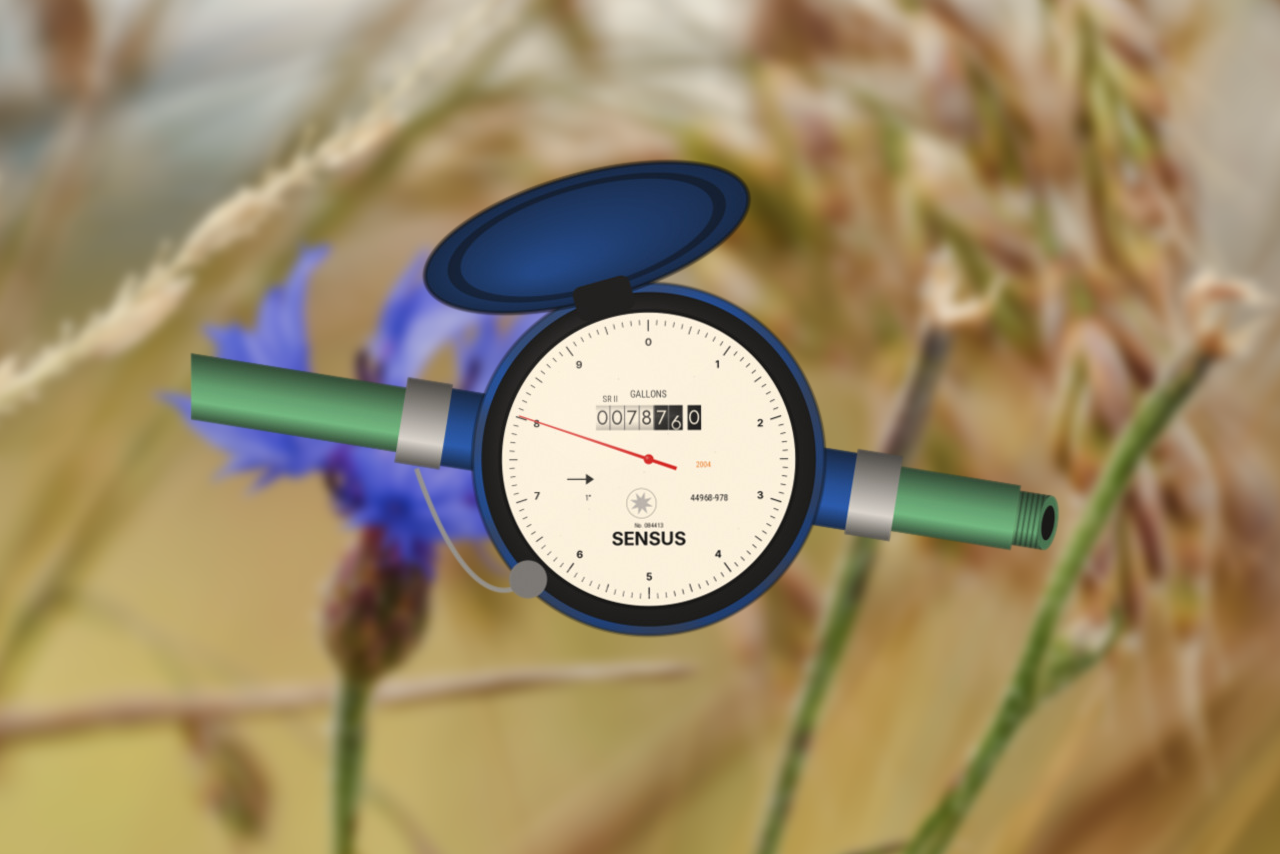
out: 78758.0 gal
